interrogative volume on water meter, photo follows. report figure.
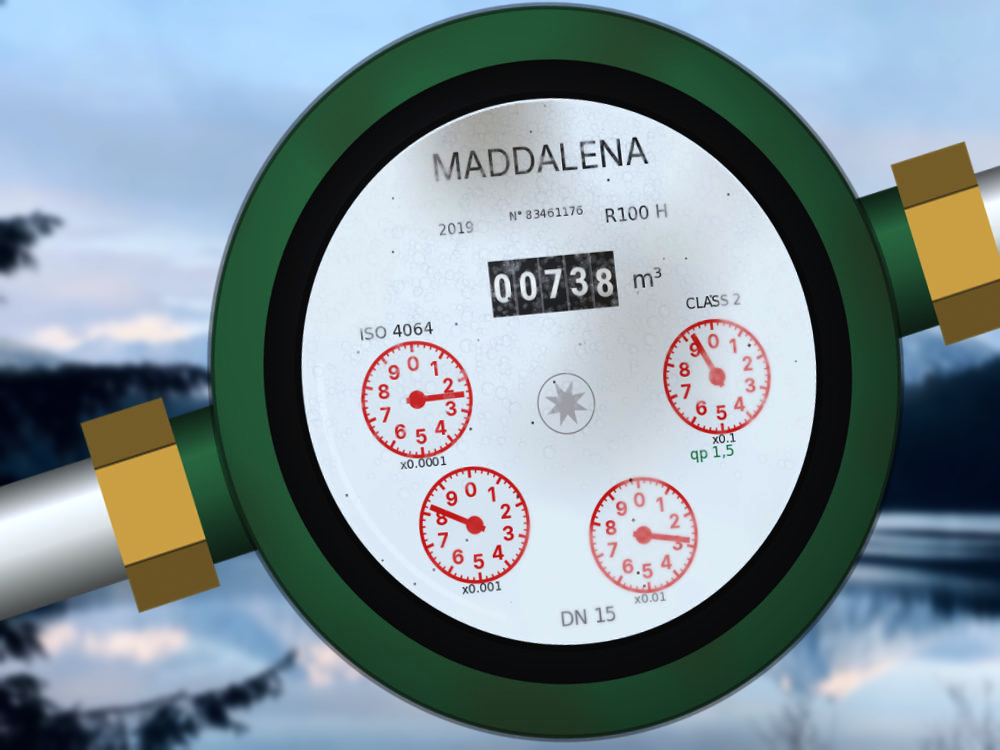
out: 737.9282 m³
